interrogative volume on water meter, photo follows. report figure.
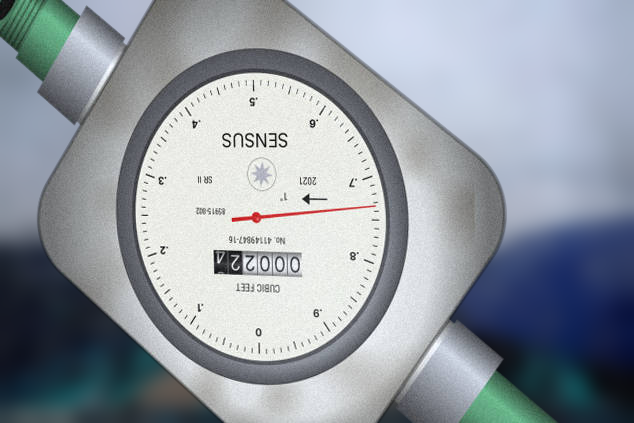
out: 223.73 ft³
